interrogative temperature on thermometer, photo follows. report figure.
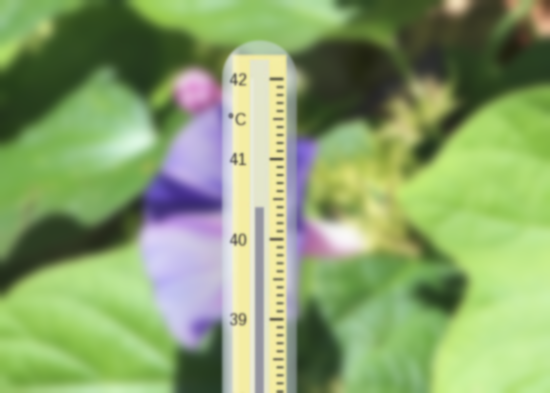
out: 40.4 °C
